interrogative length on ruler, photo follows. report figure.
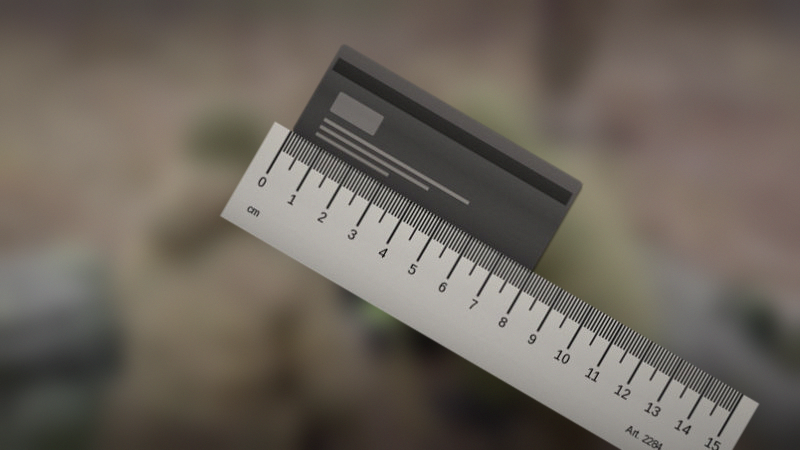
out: 8 cm
